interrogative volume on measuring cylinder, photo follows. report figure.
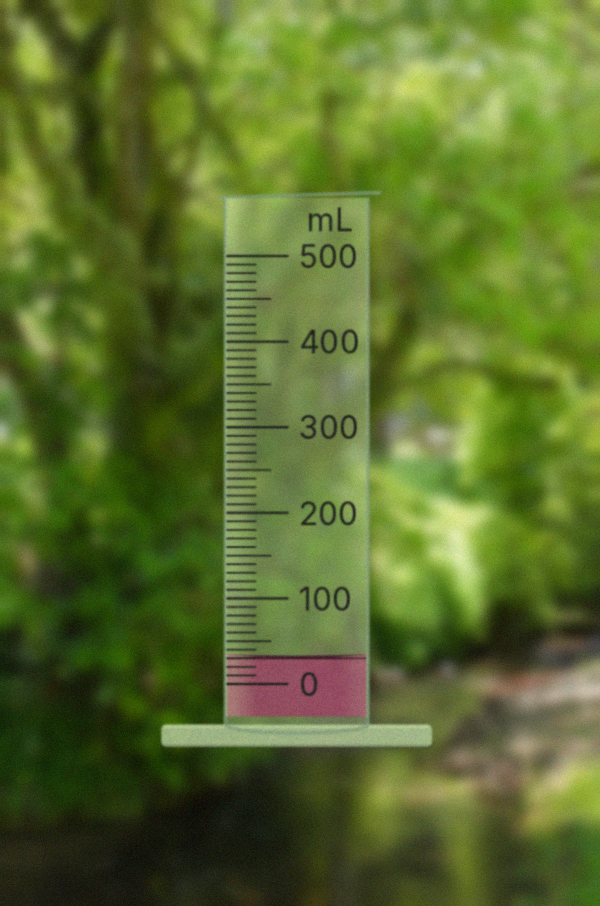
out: 30 mL
